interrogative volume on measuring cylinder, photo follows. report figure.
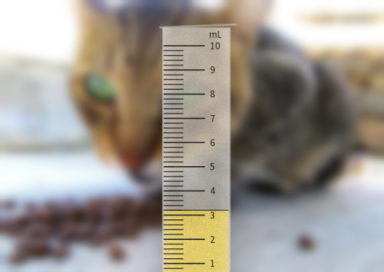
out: 3.2 mL
